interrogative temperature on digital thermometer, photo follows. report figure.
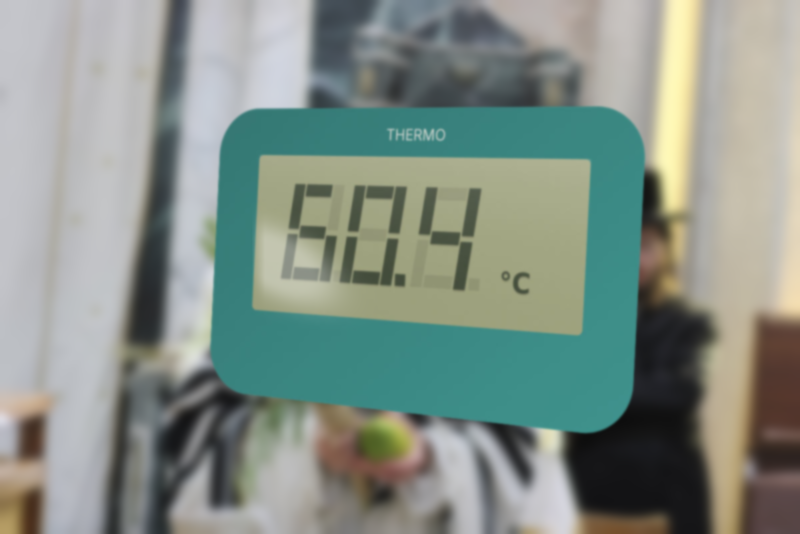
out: 60.4 °C
